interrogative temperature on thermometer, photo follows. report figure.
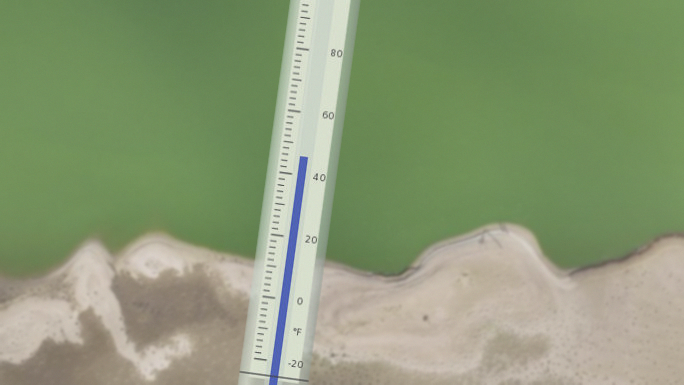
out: 46 °F
